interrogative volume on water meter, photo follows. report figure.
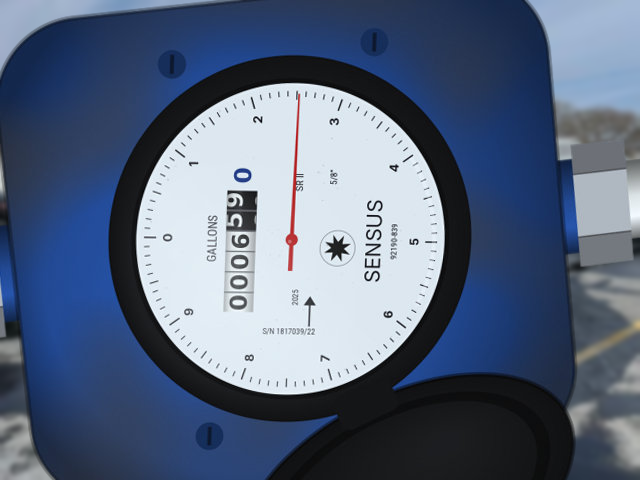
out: 6592.5 gal
